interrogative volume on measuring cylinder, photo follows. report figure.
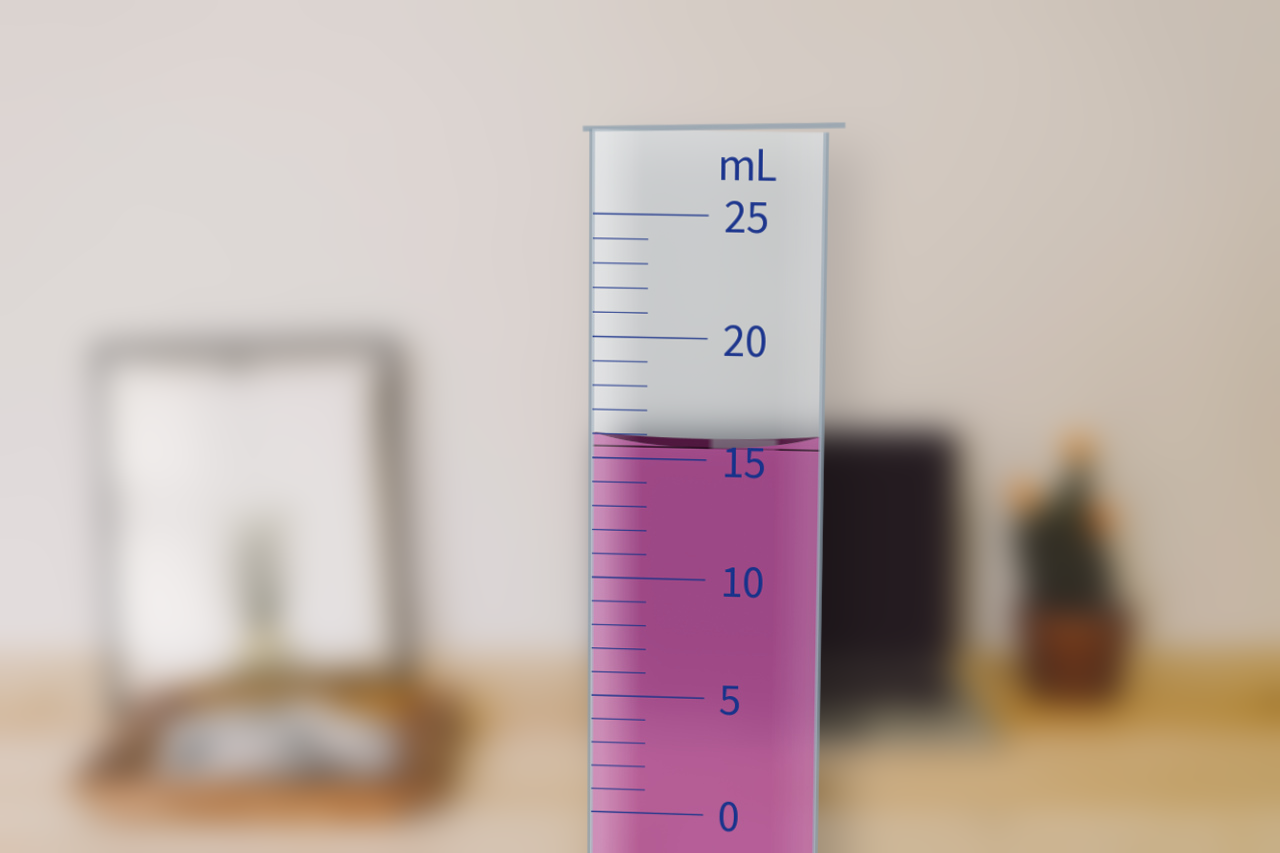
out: 15.5 mL
